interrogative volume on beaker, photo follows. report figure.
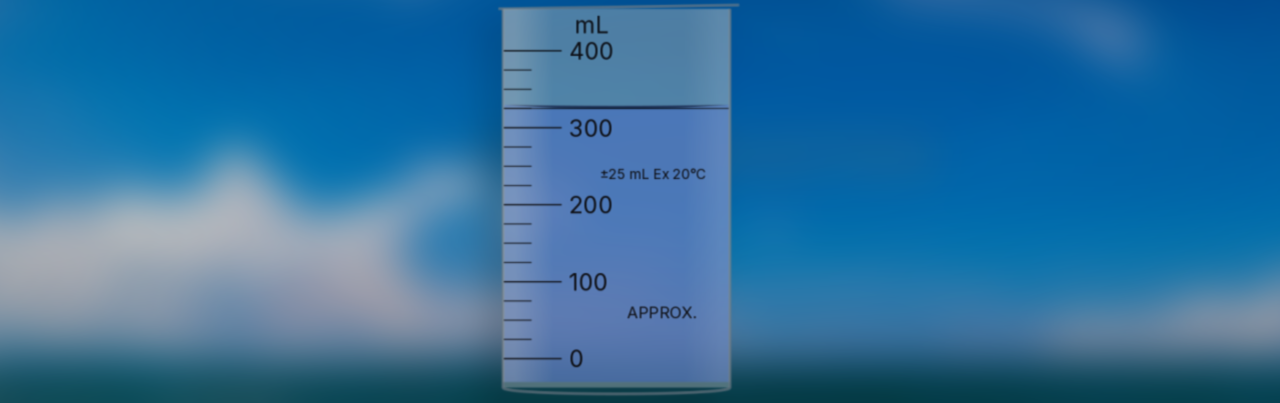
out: 325 mL
